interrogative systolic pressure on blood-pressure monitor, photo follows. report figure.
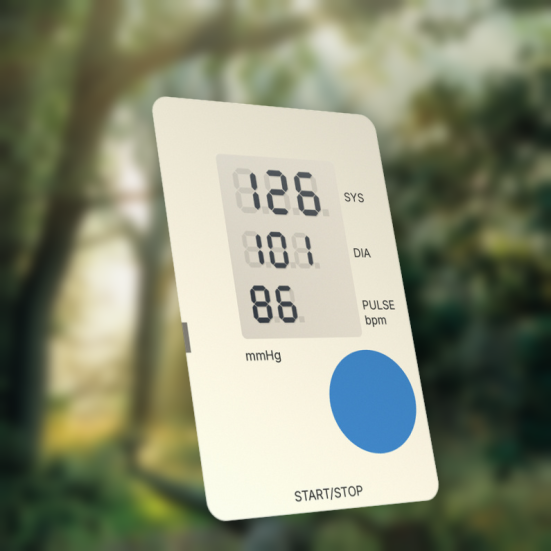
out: 126 mmHg
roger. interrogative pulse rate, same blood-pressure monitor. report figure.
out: 86 bpm
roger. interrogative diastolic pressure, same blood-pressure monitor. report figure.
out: 101 mmHg
